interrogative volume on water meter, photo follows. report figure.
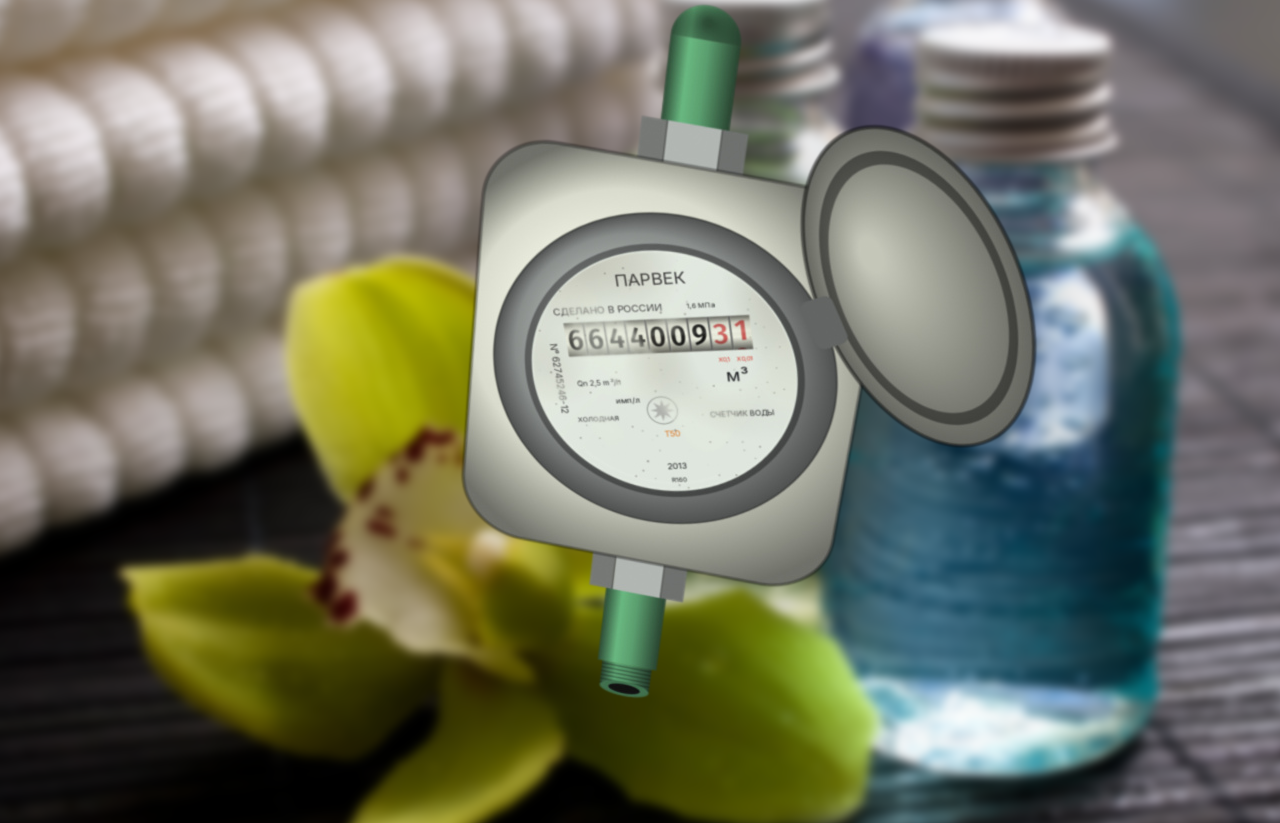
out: 6644009.31 m³
